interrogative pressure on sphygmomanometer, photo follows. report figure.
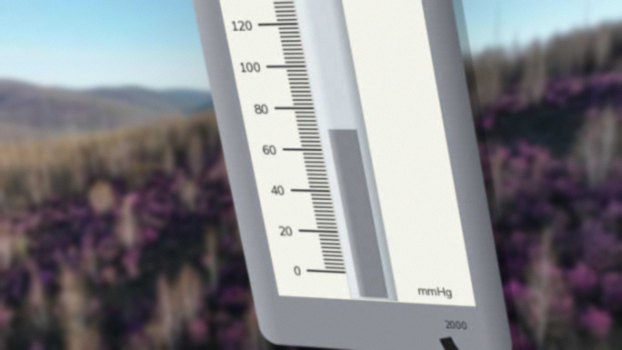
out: 70 mmHg
